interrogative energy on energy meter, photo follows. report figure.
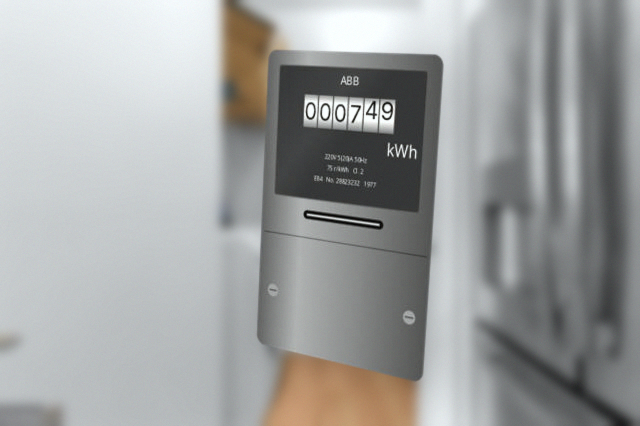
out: 749 kWh
